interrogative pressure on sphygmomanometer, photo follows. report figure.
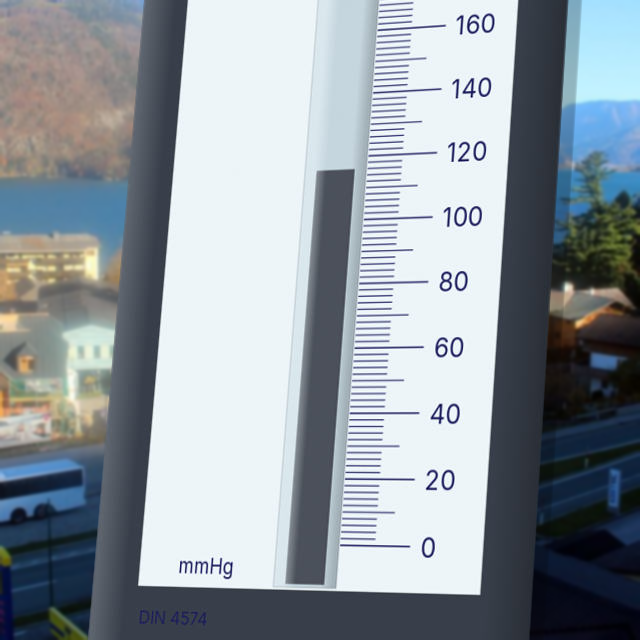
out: 116 mmHg
